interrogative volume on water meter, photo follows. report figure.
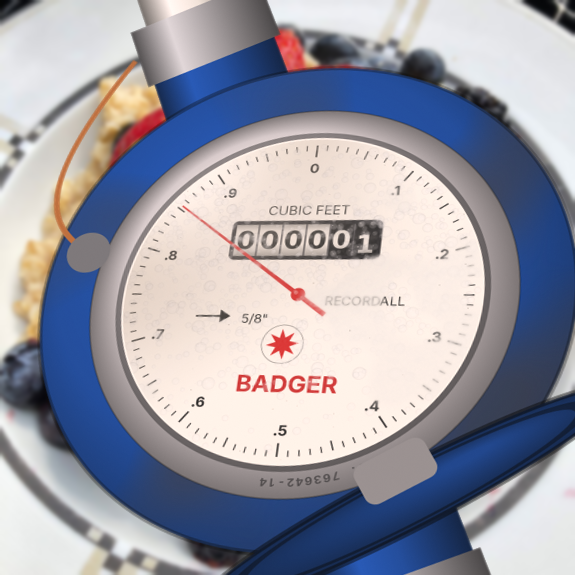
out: 0.85 ft³
